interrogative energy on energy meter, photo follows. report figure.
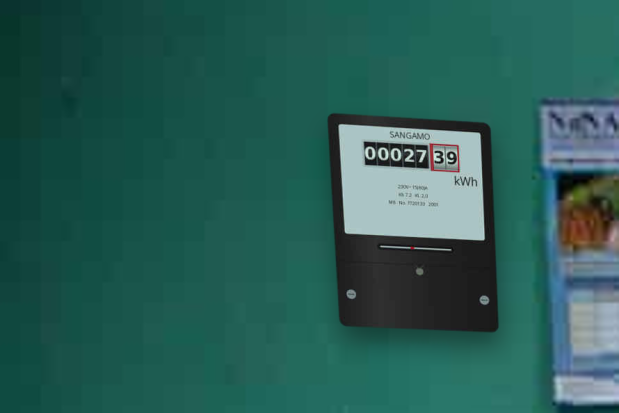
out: 27.39 kWh
